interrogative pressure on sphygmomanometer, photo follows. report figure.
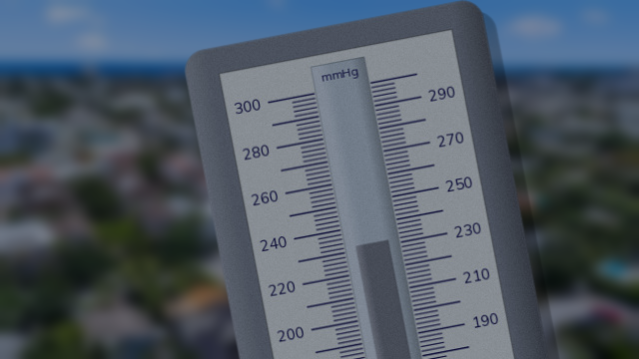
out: 232 mmHg
